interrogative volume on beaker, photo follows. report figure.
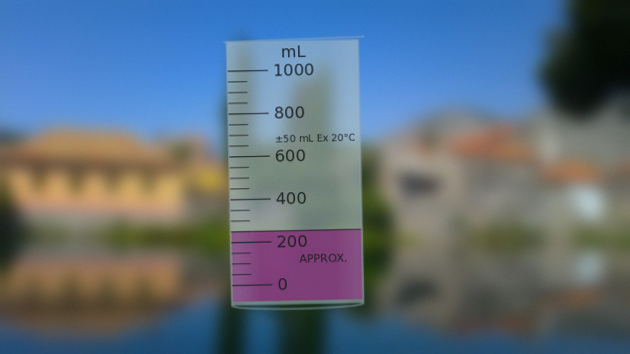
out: 250 mL
